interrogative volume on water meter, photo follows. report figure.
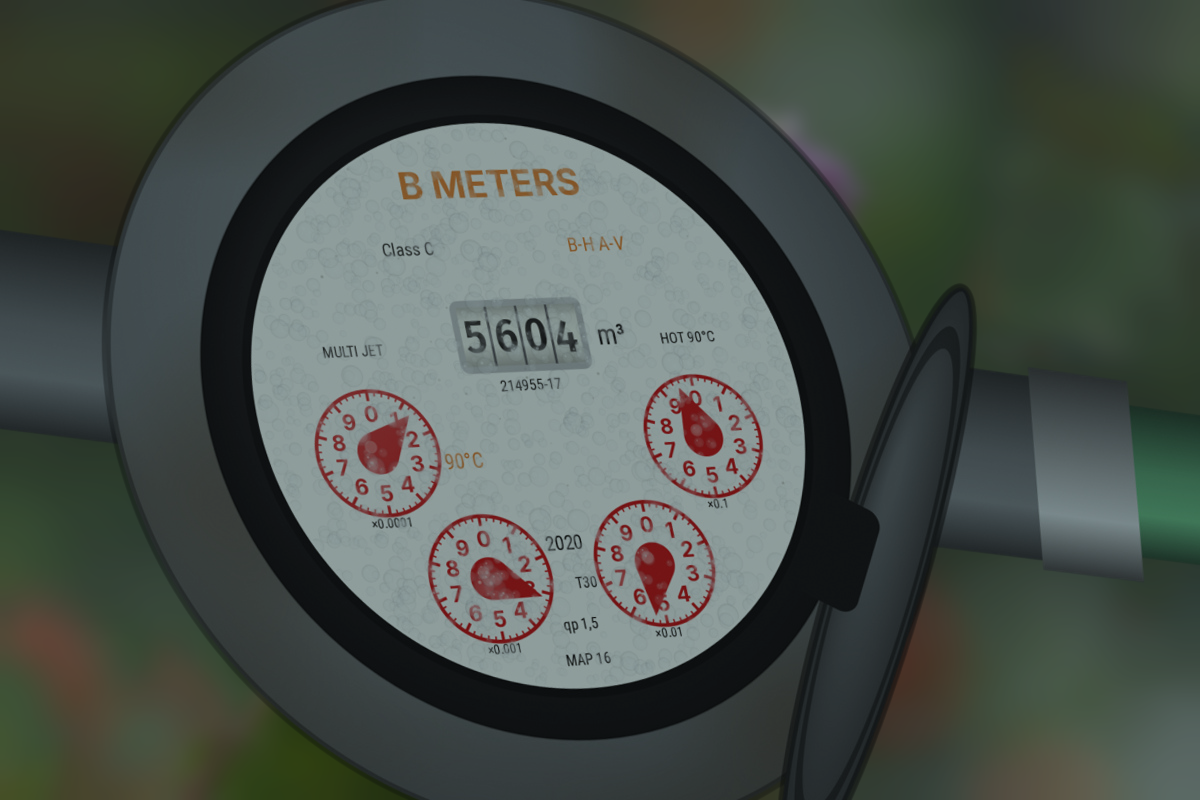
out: 5603.9531 m³
